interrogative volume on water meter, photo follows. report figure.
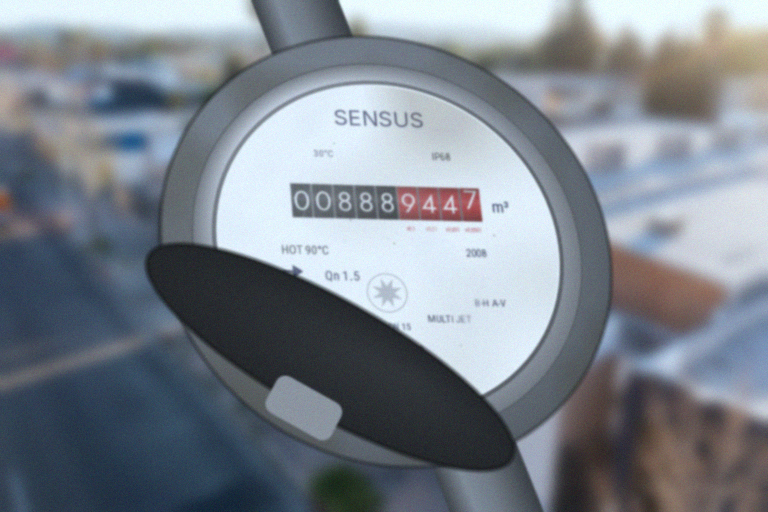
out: 888.9447 m³
